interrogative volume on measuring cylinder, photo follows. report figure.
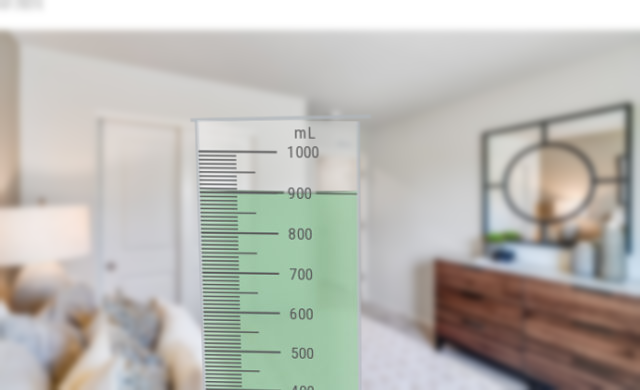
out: 900 mL
